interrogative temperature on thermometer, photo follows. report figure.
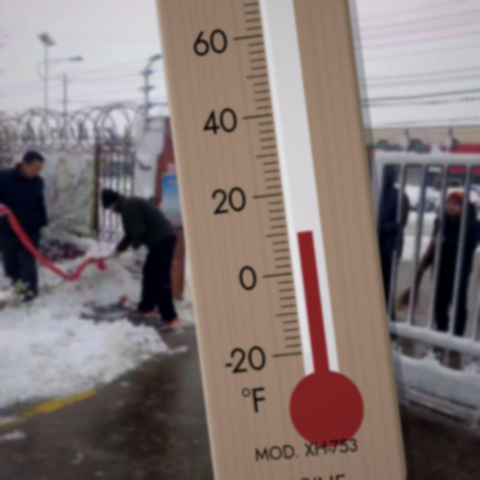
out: 10 °F
